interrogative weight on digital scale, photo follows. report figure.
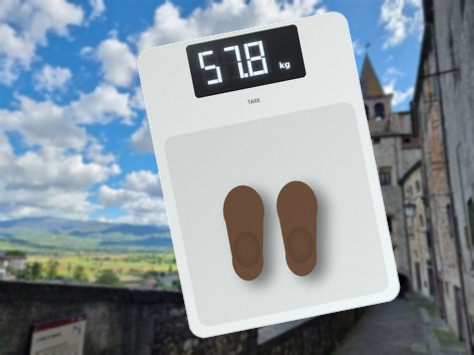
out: 57.8 kg
